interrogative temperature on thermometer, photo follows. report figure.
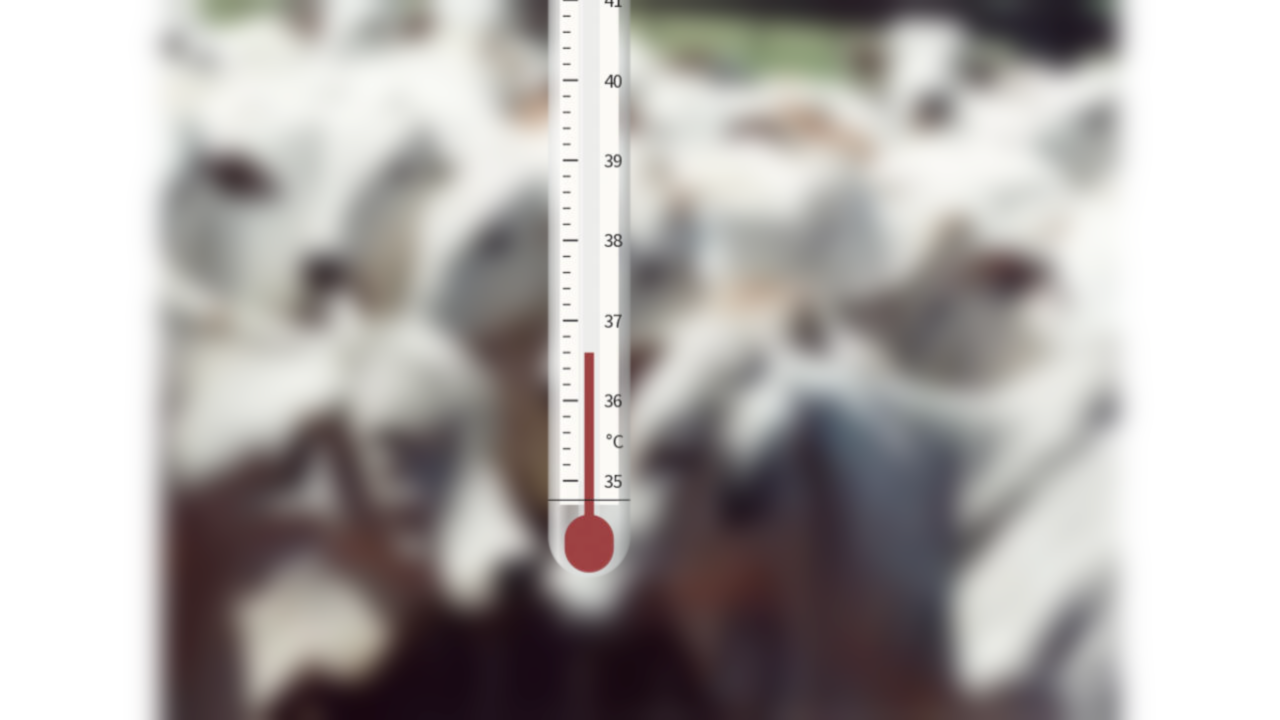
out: 36.6 °C
